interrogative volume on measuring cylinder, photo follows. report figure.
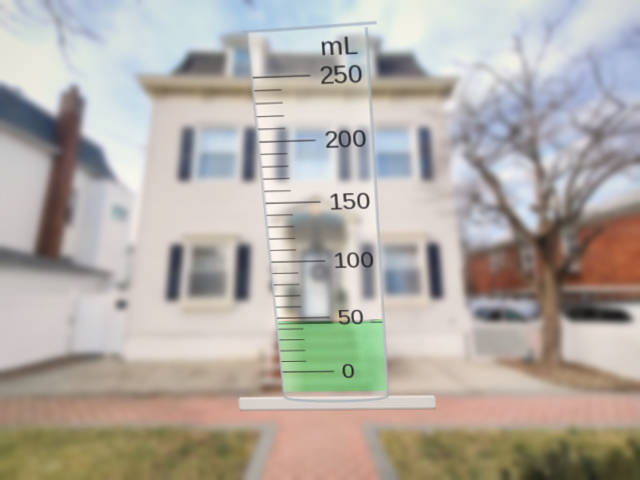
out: 45 mL
